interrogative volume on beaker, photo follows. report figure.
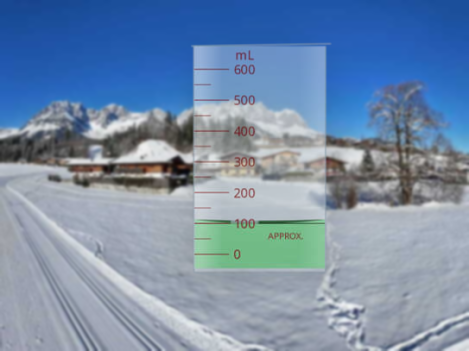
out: 100 mL
